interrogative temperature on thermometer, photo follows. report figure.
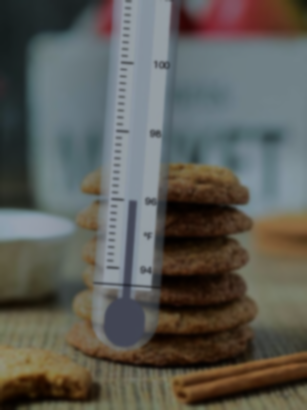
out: 96 °F
